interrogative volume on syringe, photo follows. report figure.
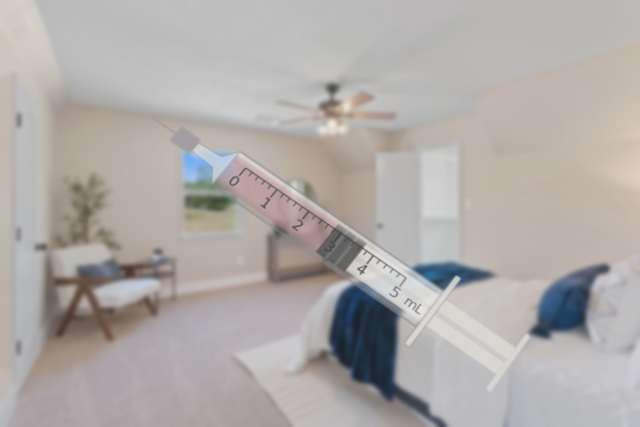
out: 2.8 mL
